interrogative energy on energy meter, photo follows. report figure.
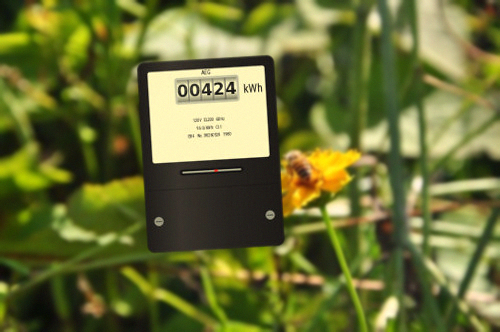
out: 424 kWh
